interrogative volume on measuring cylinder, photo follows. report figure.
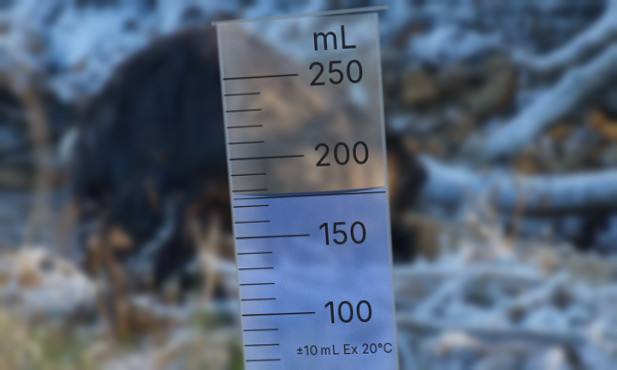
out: 175 mL
